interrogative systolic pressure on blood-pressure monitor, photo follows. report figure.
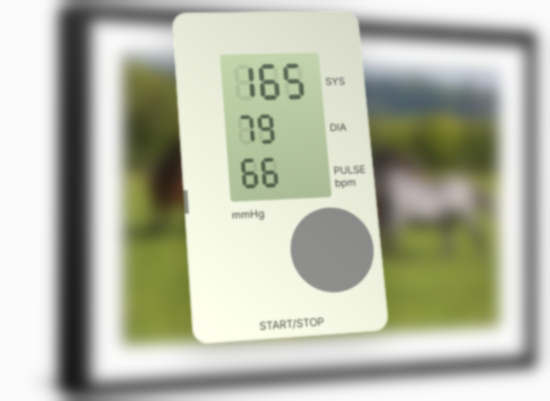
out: 165 mmHg
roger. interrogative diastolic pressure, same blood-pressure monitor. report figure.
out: 79 mmHg
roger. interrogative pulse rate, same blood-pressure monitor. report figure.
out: 66 bpm
